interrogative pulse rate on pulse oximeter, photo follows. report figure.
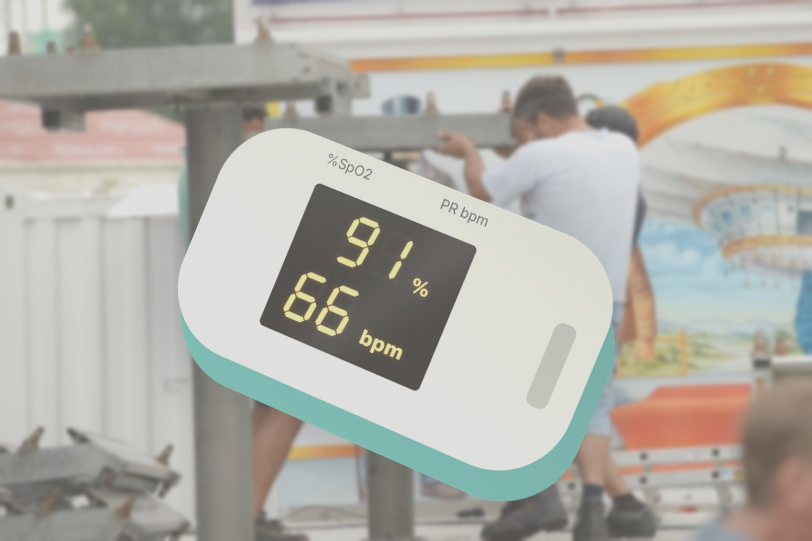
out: 66 bpm
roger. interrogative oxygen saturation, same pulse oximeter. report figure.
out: 91 %
